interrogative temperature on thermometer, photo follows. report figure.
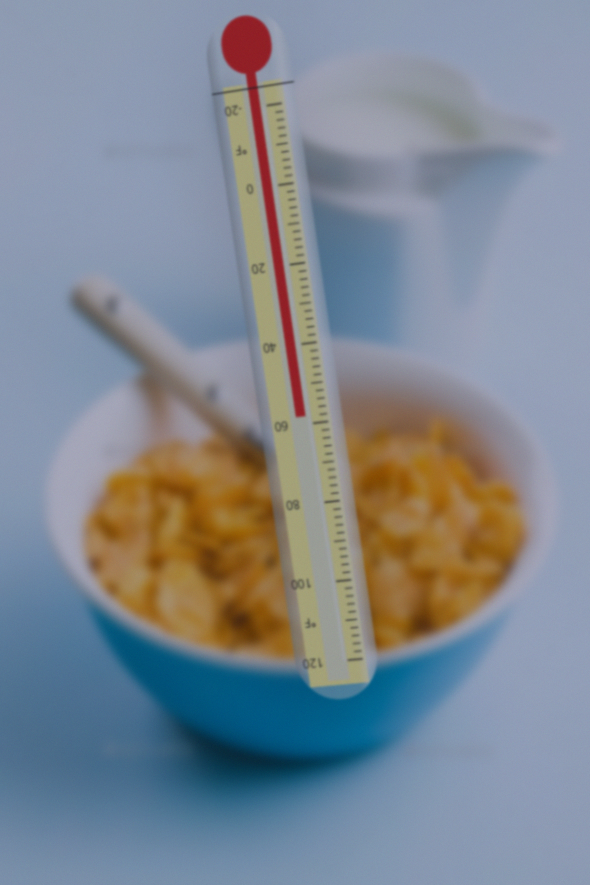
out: 58 °F
